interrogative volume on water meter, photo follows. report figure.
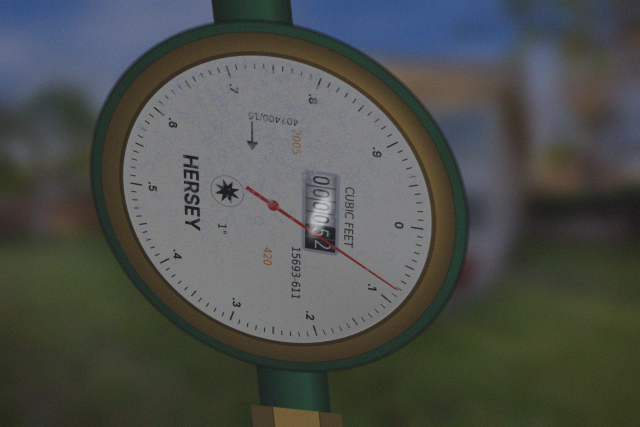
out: 52.08 ft³
